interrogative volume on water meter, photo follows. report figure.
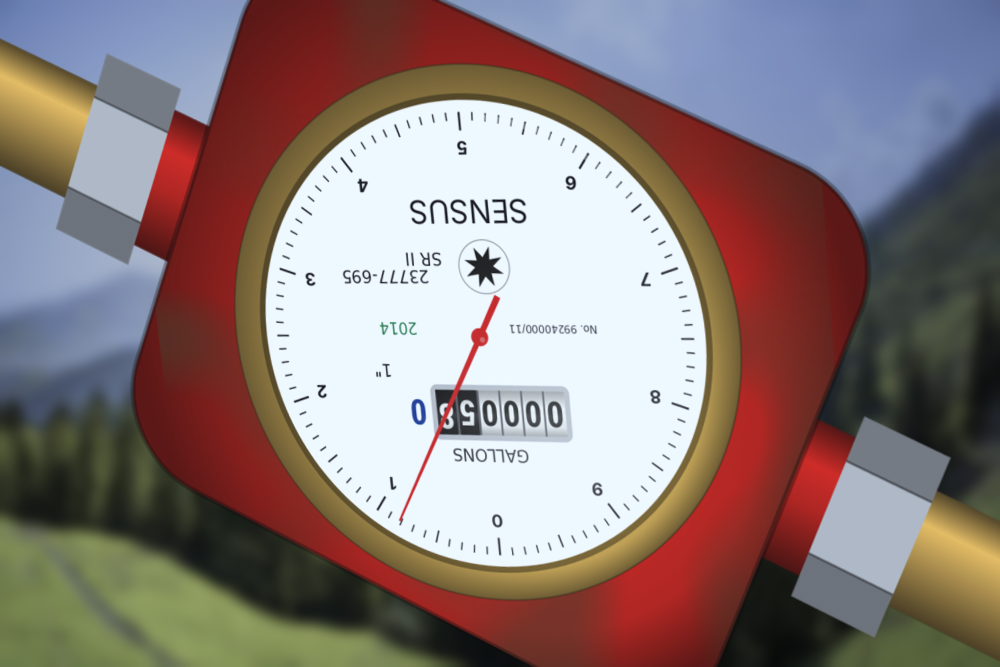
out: 580.8 gal
